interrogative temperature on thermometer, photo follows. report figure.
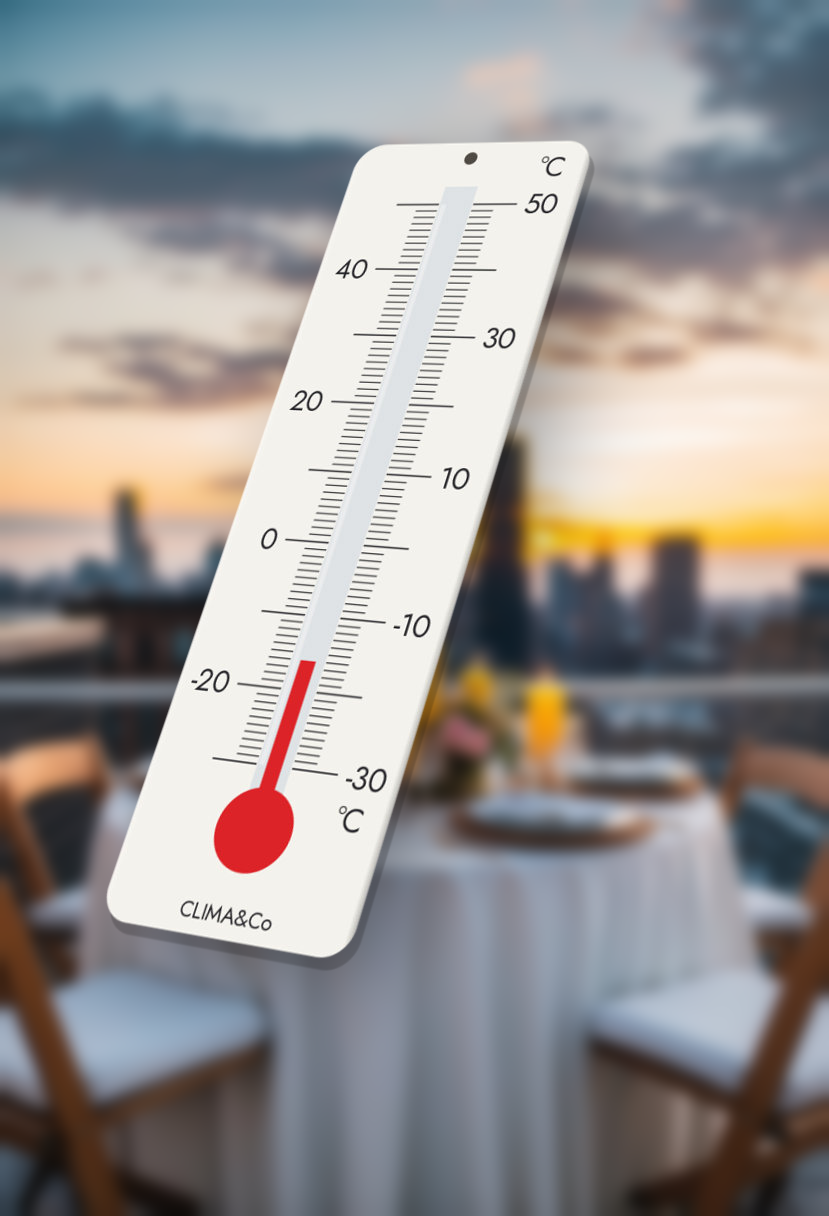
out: -16 °C
